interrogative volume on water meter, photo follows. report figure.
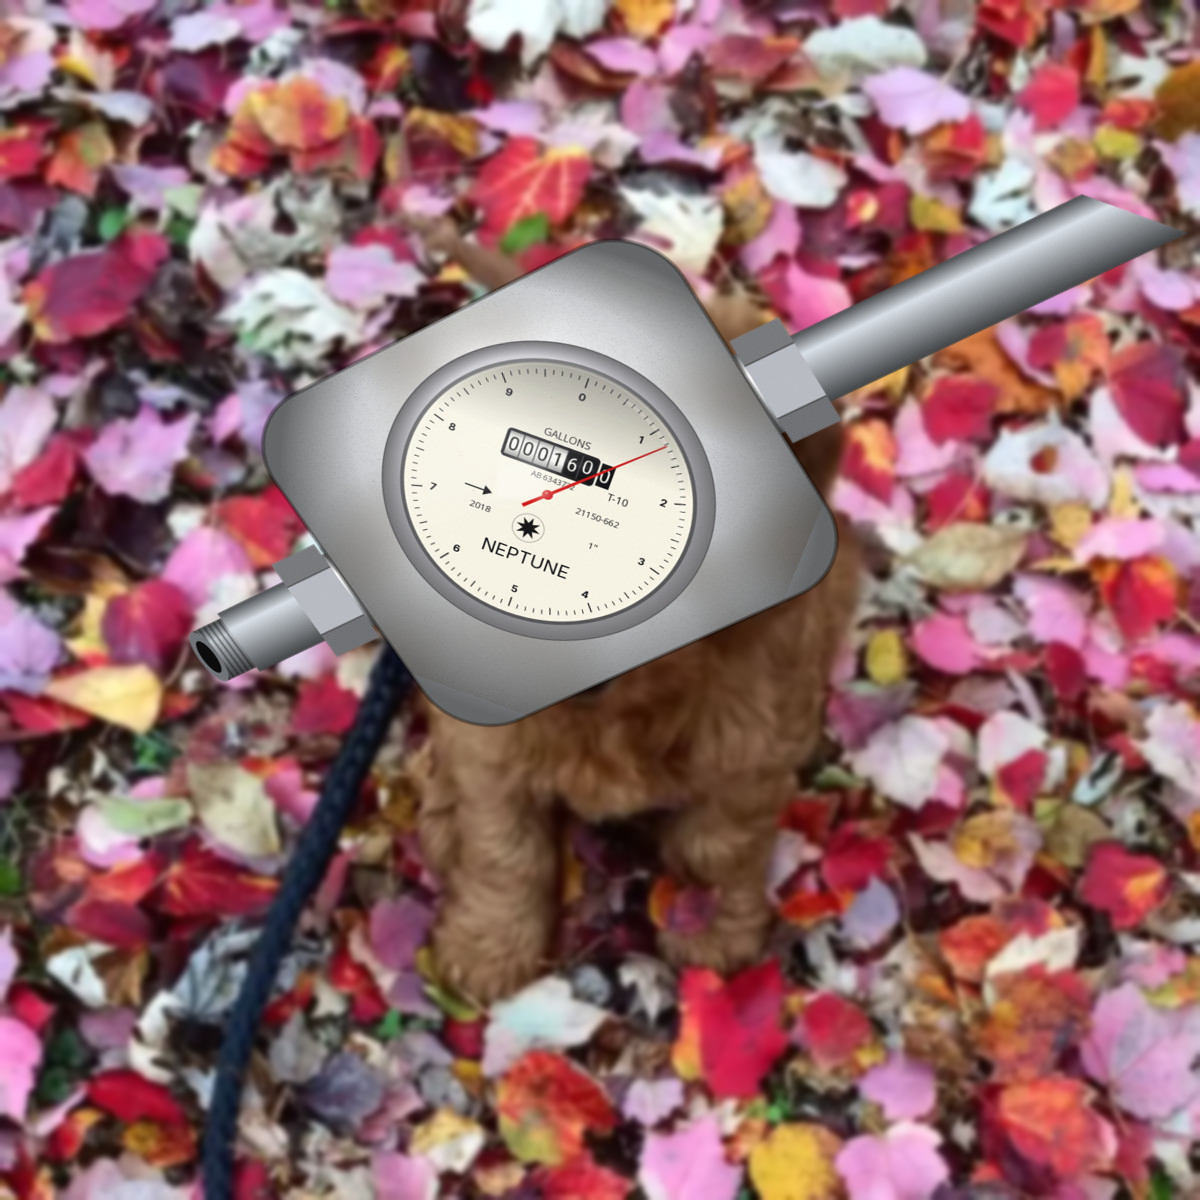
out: 1601.2 gal
